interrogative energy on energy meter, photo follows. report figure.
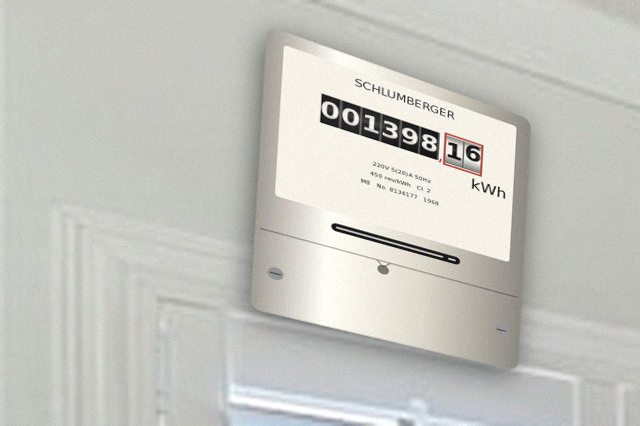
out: 1398.16 kWh
